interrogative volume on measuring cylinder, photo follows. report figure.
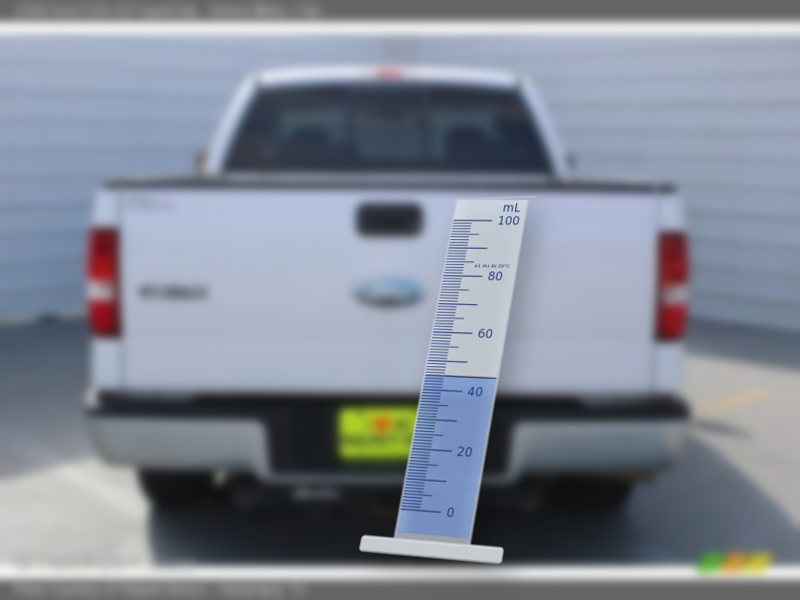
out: 45 mL
